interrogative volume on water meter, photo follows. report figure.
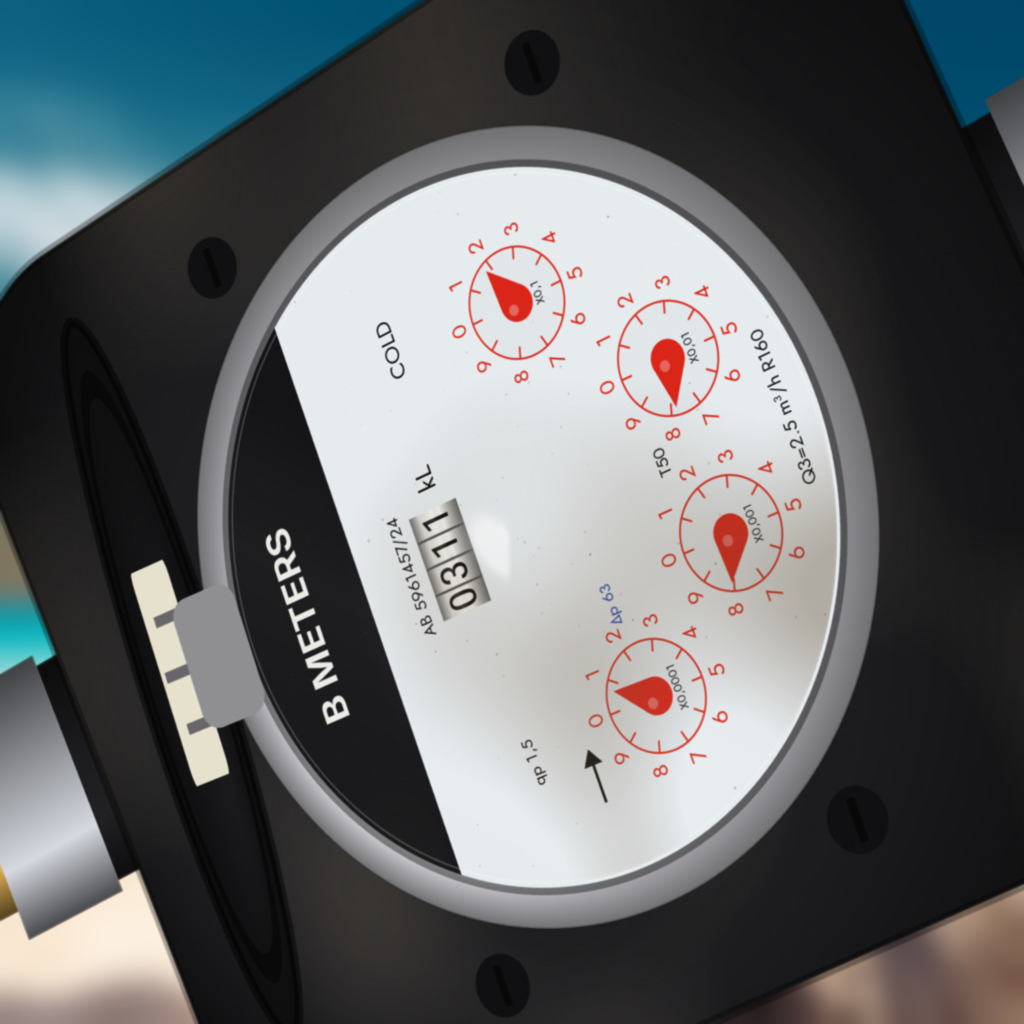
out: 311.1780 kL
